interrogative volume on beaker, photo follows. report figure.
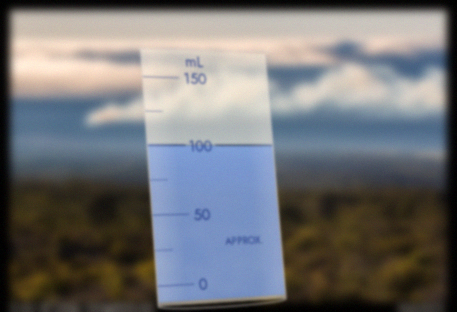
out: 100 mL
